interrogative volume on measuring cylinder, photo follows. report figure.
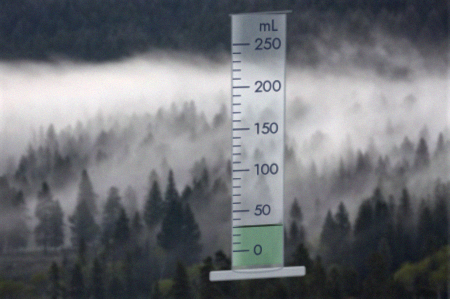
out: 30 mL
